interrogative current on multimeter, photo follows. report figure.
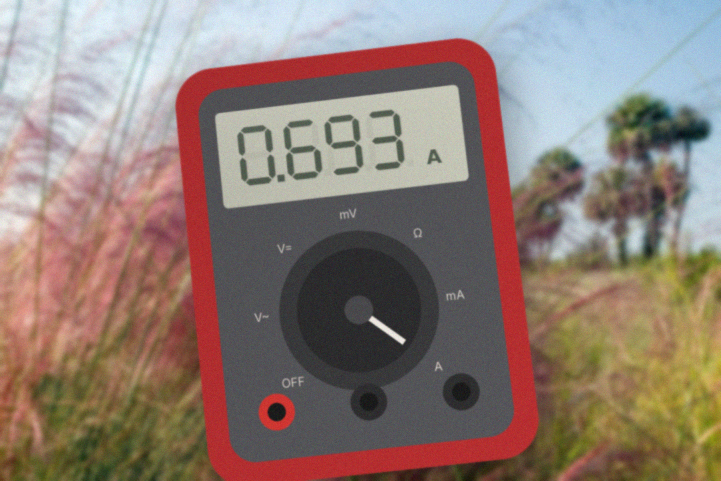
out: 0.693 A
